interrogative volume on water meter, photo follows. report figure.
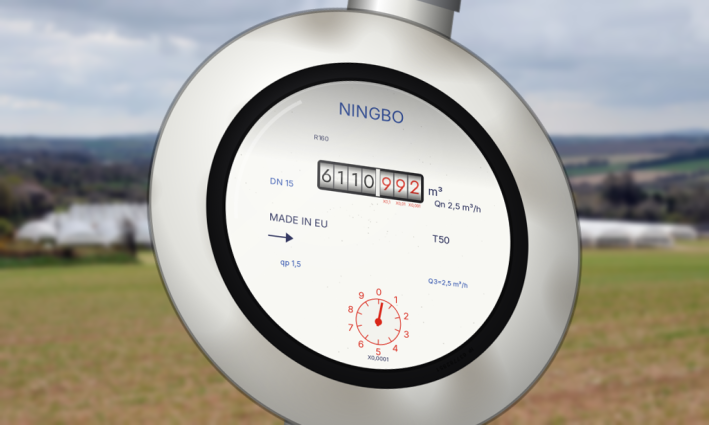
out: 6110.9920 m³
